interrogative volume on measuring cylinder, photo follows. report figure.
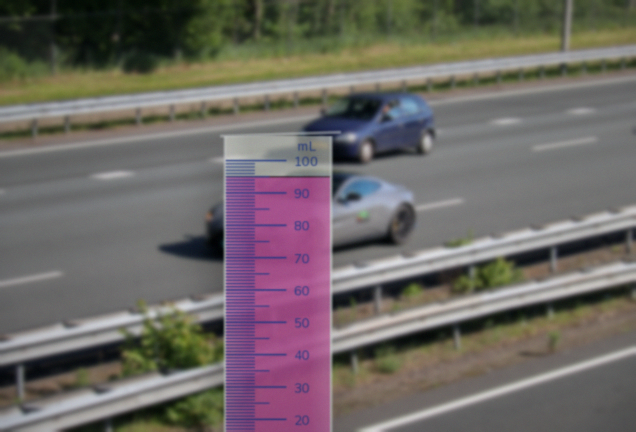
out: 95 mL
